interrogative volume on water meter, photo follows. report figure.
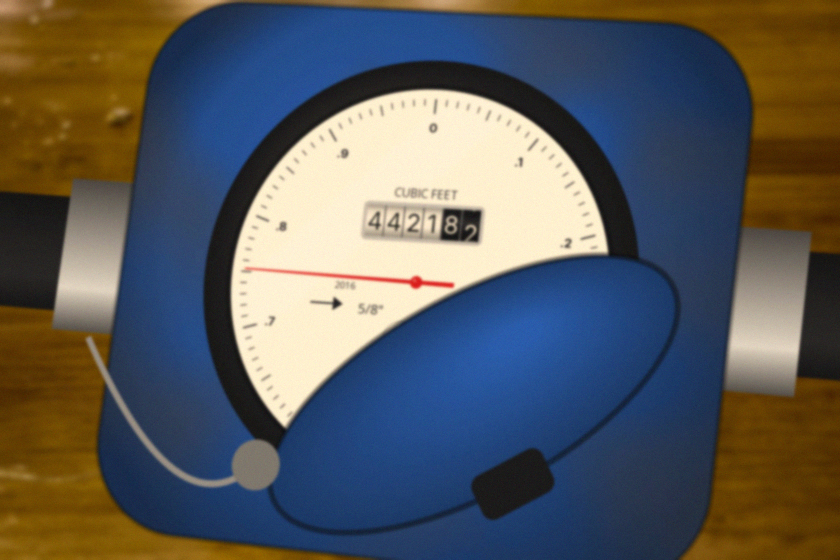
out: 442181.75 ft³
